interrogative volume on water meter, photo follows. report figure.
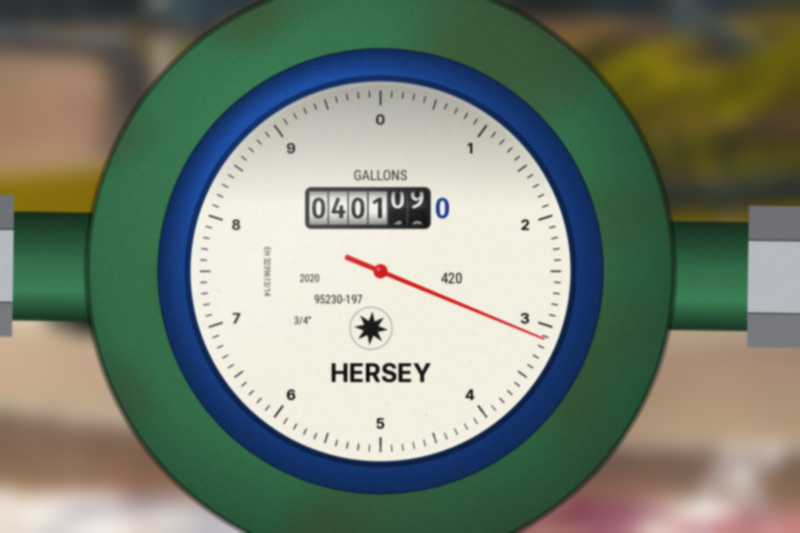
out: 401093.1 gal
